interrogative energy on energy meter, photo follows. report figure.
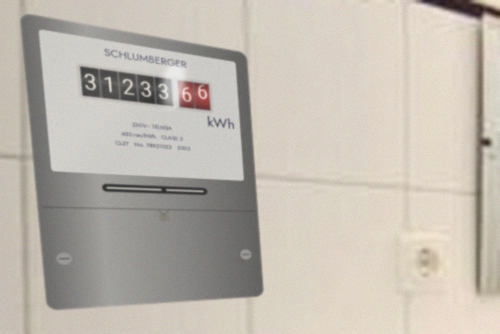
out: 31233.66 kWh
